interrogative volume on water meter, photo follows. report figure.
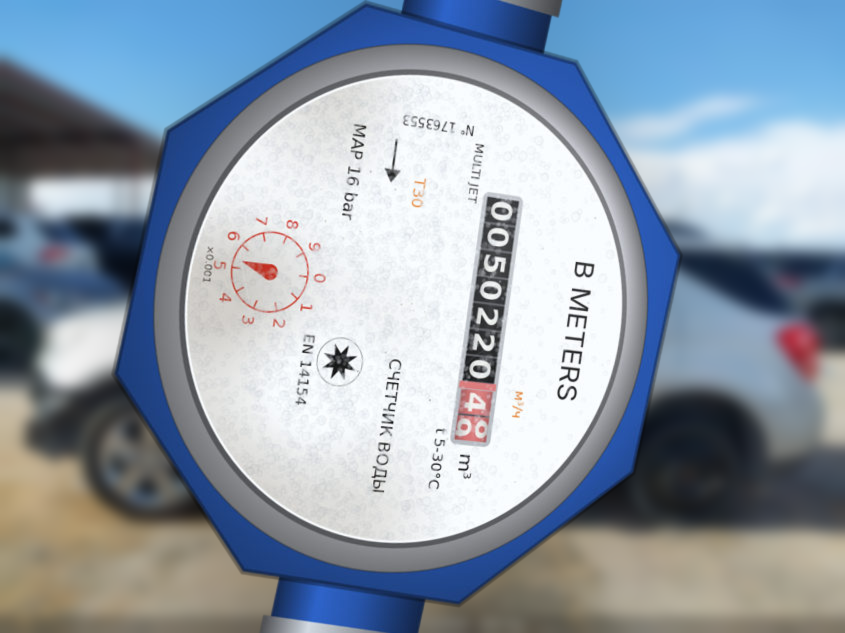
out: 50220.485 m³
